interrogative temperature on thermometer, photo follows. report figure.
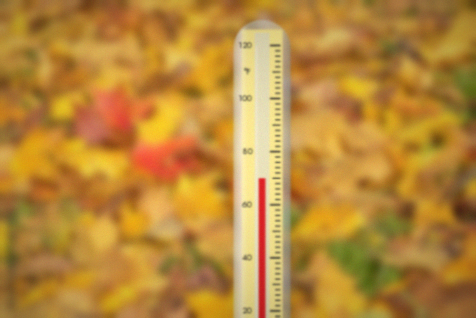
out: 70 °F
